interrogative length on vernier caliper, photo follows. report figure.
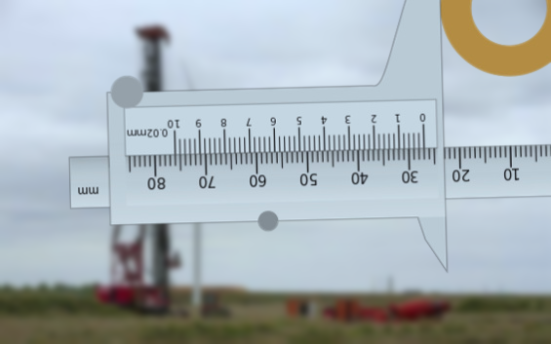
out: 27.0 mm
